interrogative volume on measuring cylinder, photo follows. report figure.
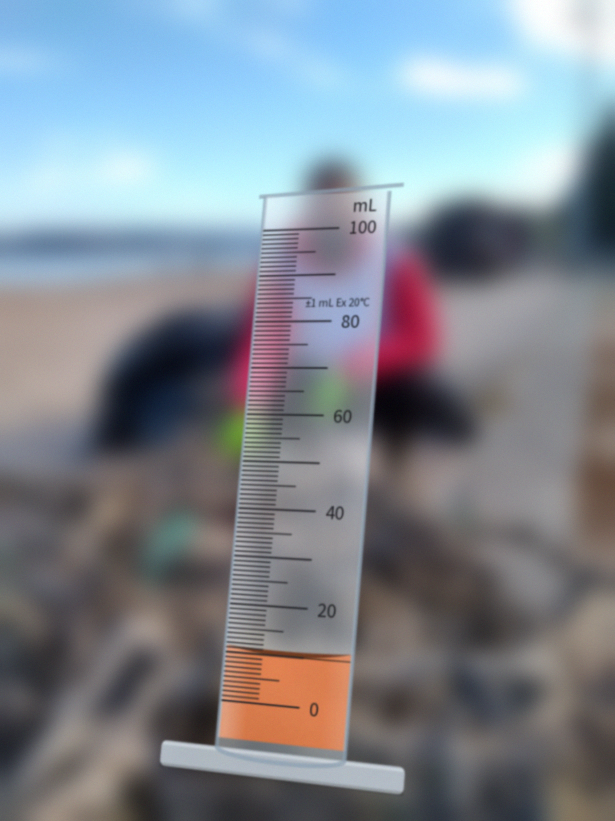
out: 10 mL
